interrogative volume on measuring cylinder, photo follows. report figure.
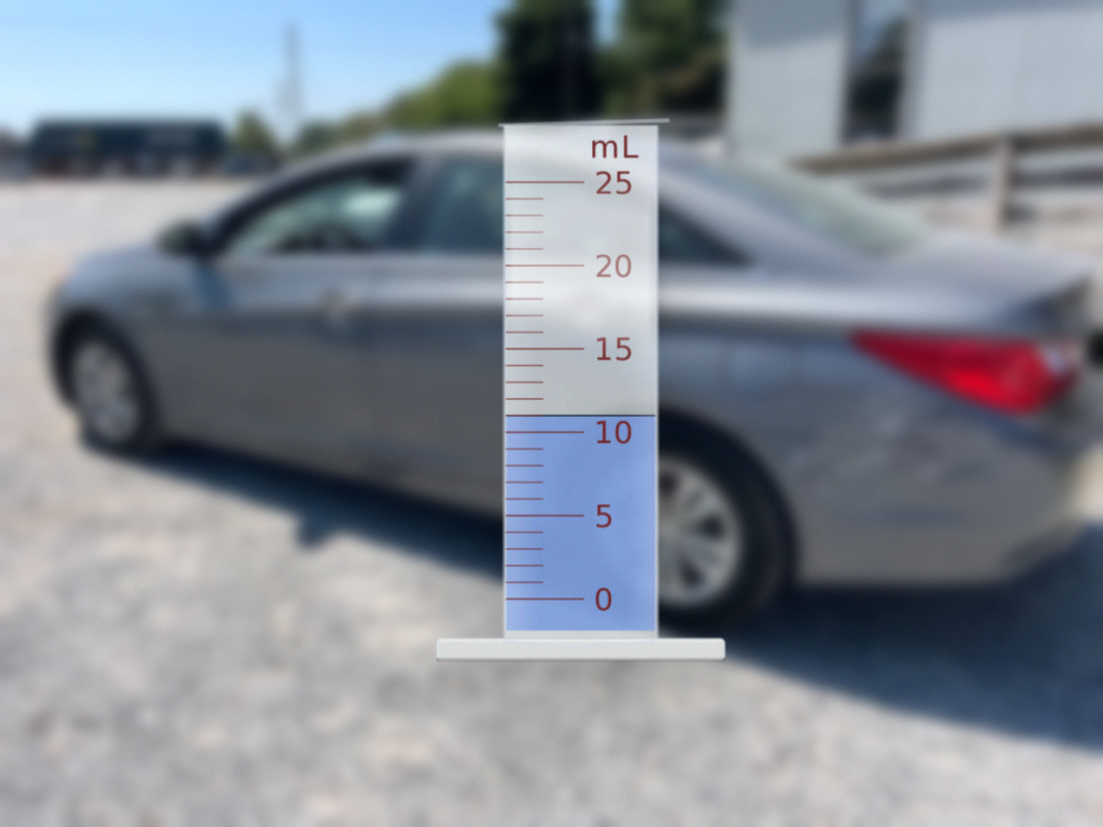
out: 11 mL
